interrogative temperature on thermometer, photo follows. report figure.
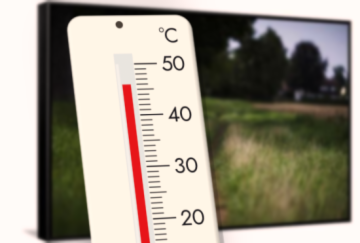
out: 46 °C
